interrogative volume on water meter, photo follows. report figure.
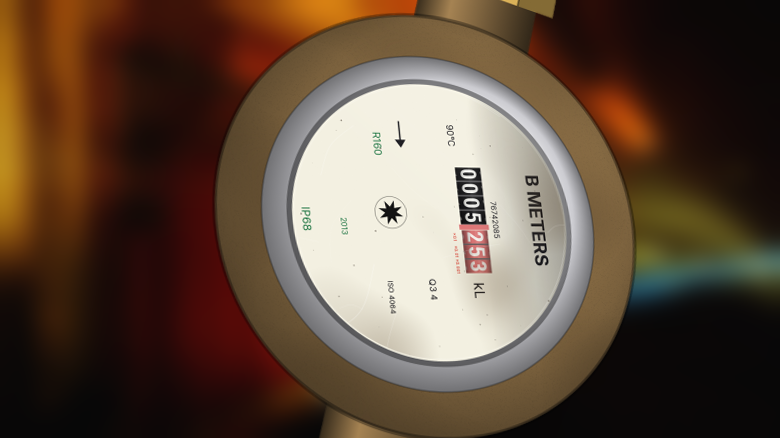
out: 5.253 kL
